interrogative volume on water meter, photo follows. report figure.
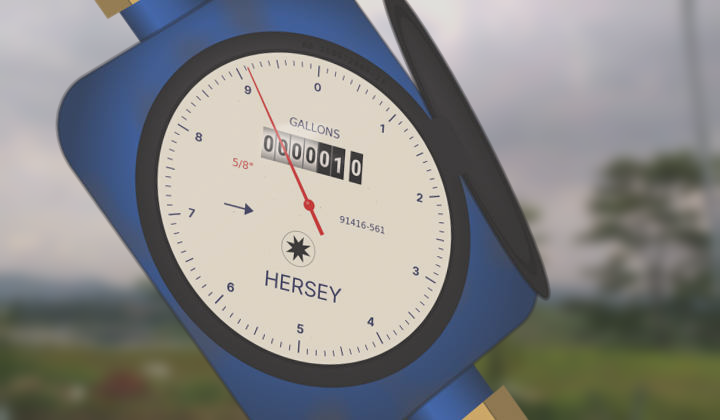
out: 9.1 gal
